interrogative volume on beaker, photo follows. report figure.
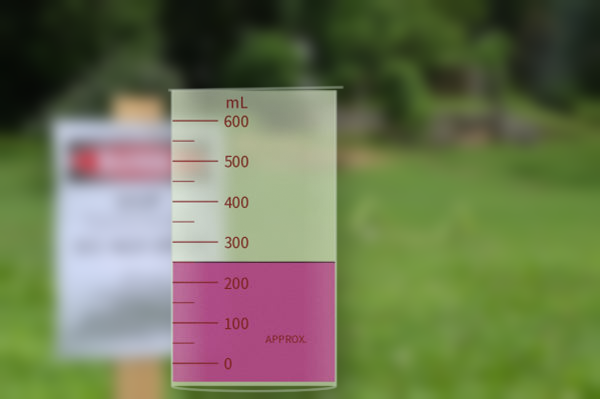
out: 250 mL
